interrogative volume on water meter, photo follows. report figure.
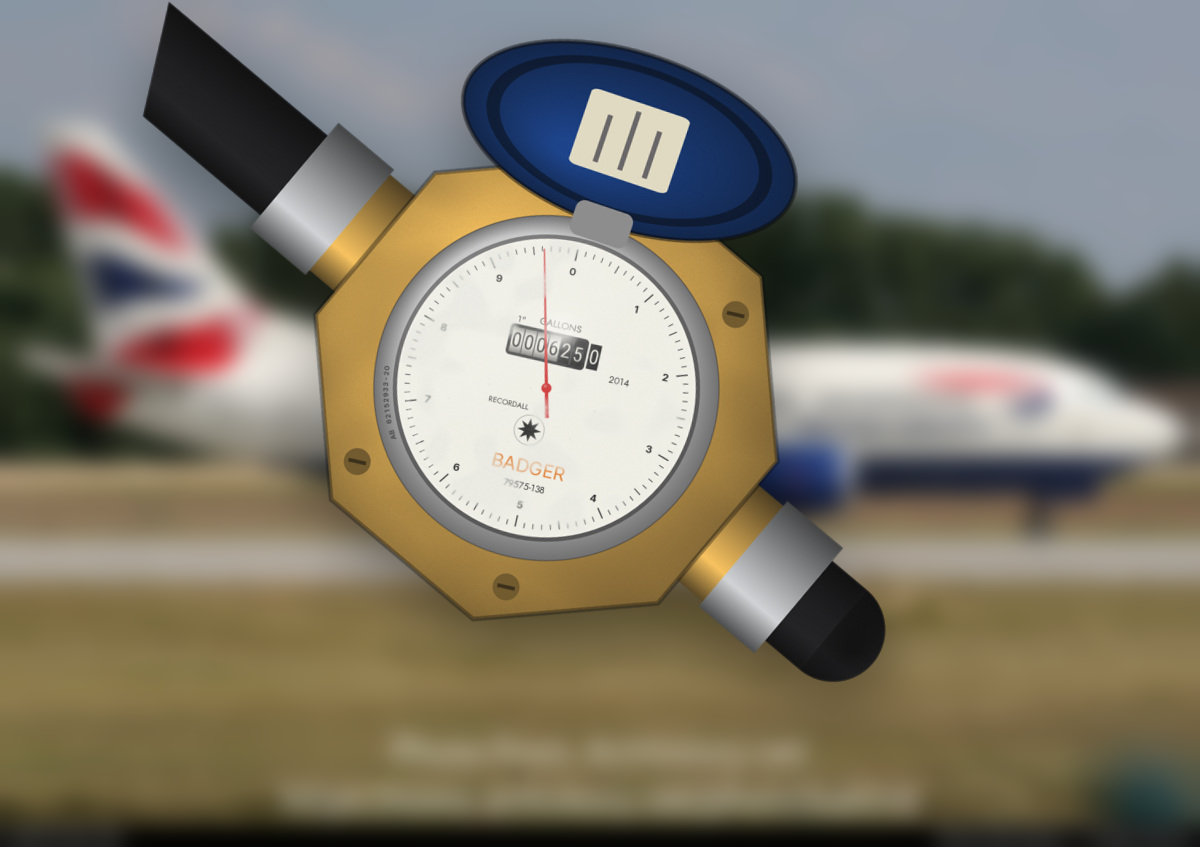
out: 6249.6 gal
